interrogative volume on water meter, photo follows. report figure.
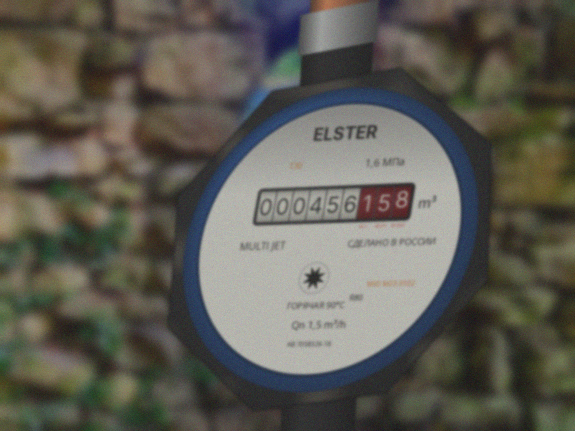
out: 456.158 m³
